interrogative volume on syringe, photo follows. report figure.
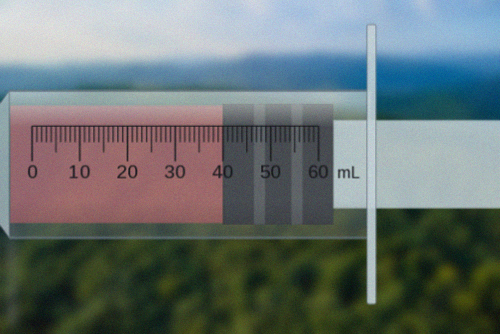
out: 40 mL
